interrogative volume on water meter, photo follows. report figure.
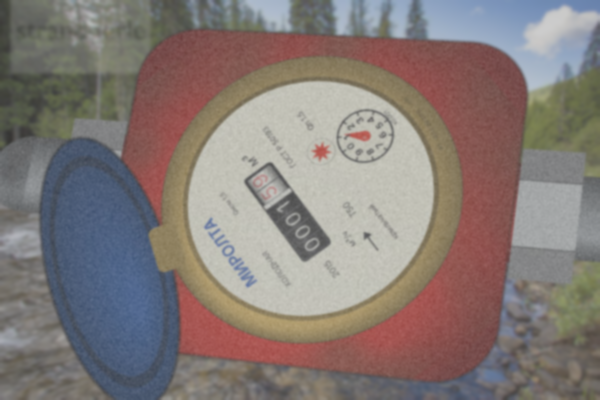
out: 1.591 m³
